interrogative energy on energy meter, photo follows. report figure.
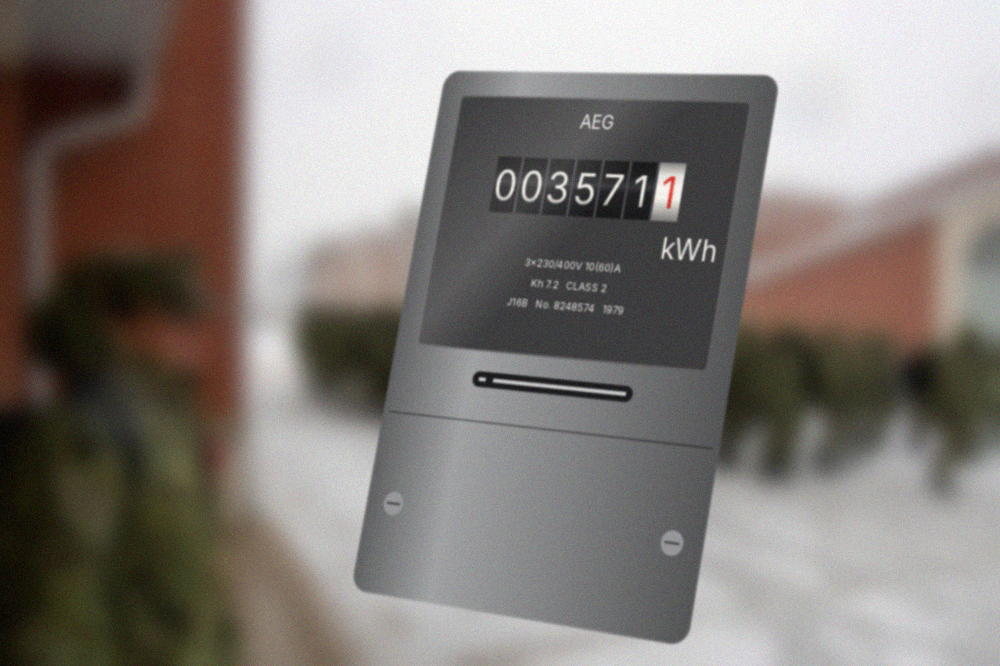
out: 3571.1 kWh
